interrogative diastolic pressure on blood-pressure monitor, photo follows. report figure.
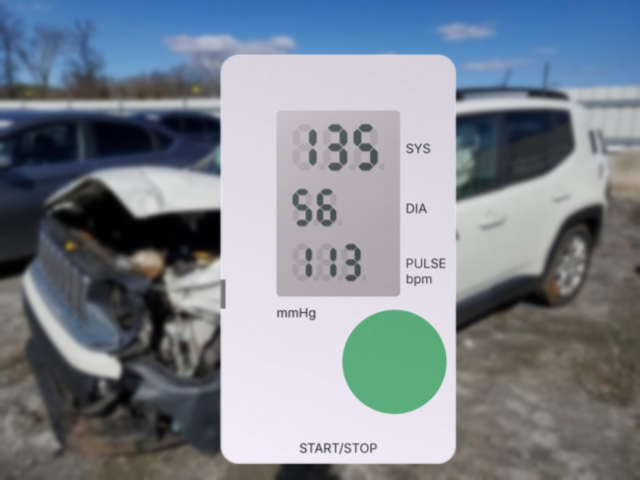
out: 56 mmHg
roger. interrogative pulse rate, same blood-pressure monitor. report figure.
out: 113 bpm
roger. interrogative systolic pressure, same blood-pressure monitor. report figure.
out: 135 mmHg
